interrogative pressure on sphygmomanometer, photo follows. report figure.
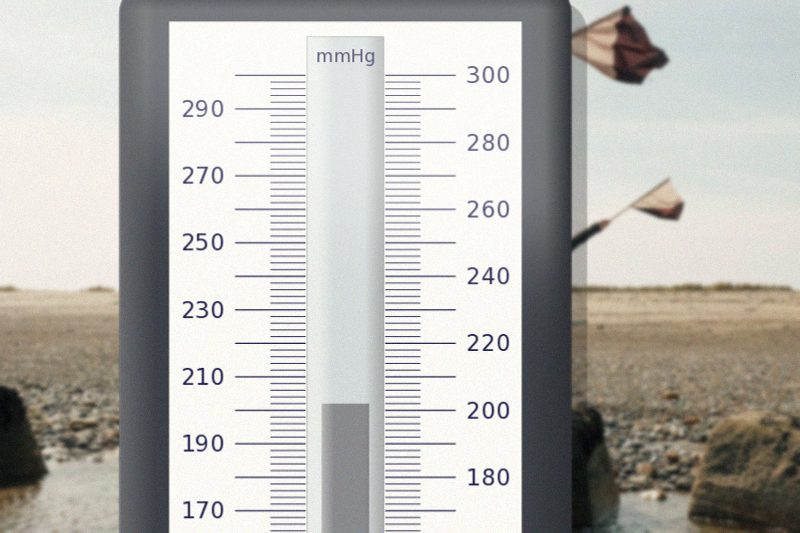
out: 202 mmHg
